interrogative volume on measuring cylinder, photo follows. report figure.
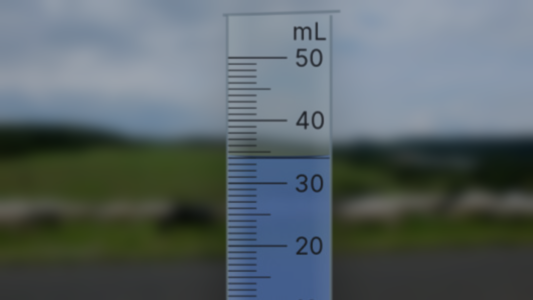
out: 34 mL
